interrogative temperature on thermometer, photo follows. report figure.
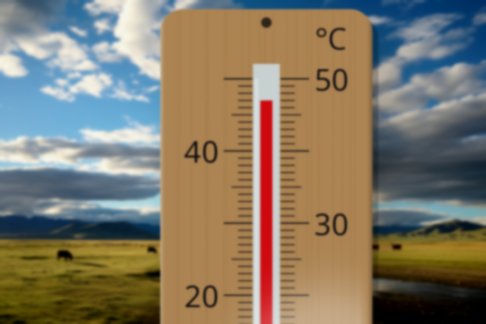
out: 47 °C
